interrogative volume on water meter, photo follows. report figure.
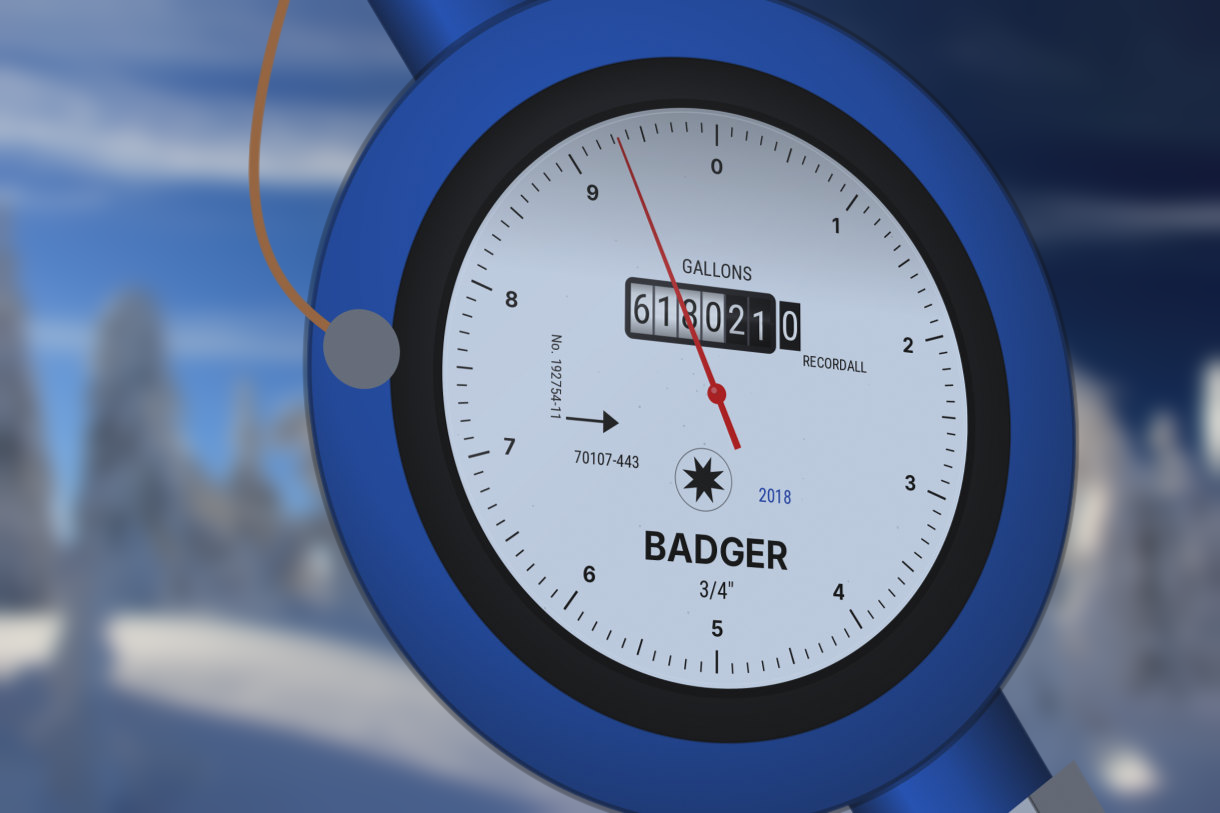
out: 6180209.3 gal
